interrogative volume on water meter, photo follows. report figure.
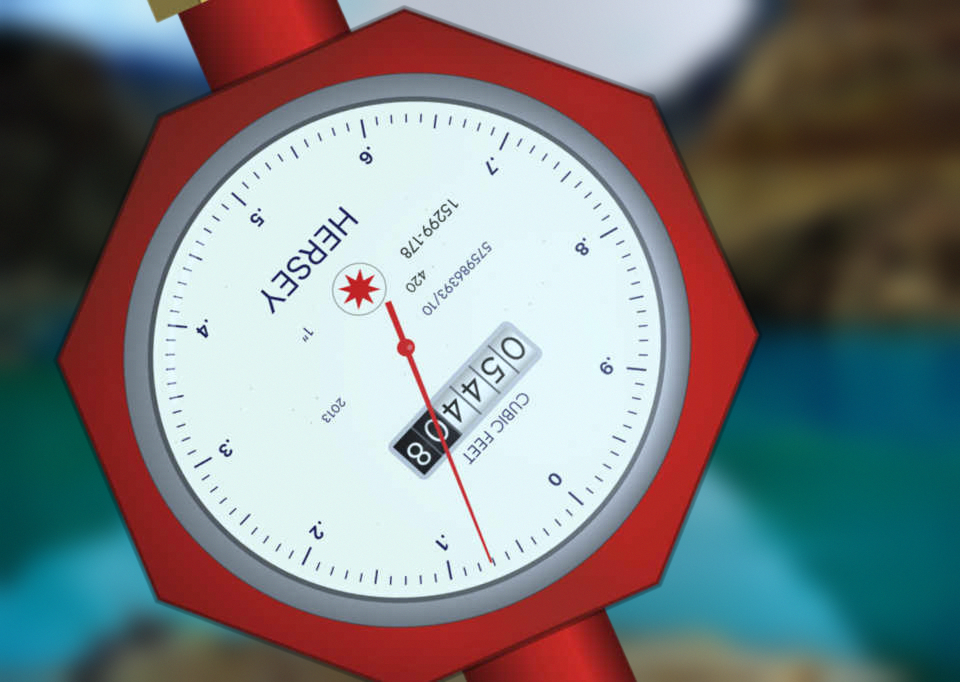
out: 54408.07 ft³
